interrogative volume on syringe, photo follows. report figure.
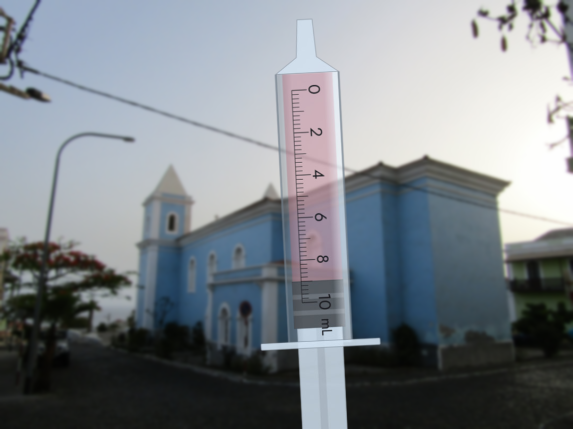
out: 9 mL
